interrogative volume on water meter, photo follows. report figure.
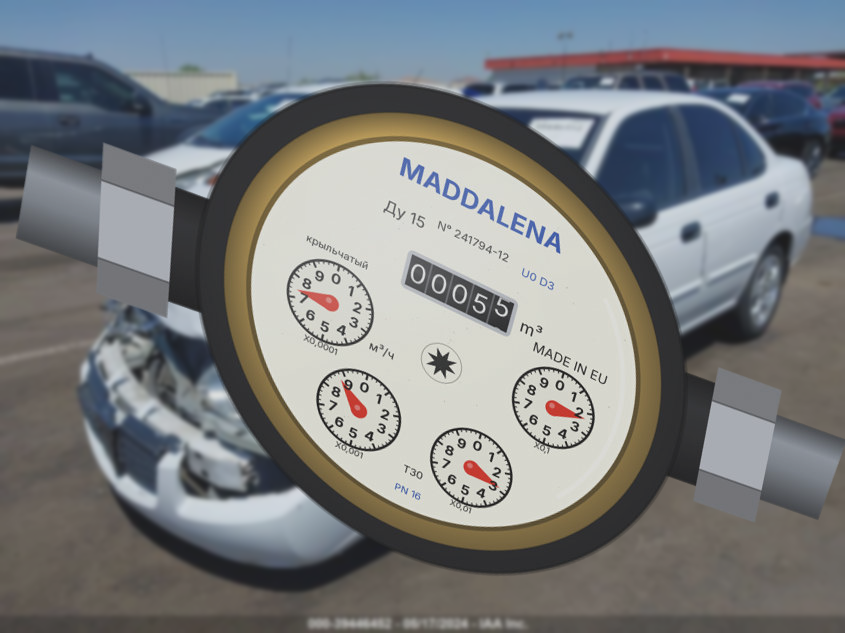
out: 55.2287 m³
